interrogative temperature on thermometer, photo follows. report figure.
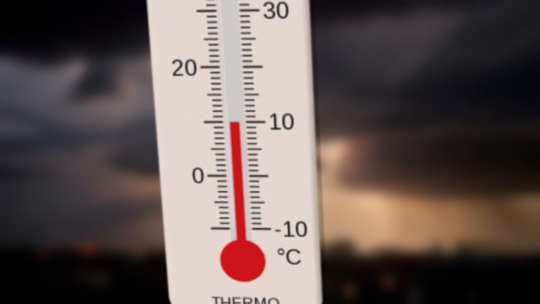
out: 10 °C
